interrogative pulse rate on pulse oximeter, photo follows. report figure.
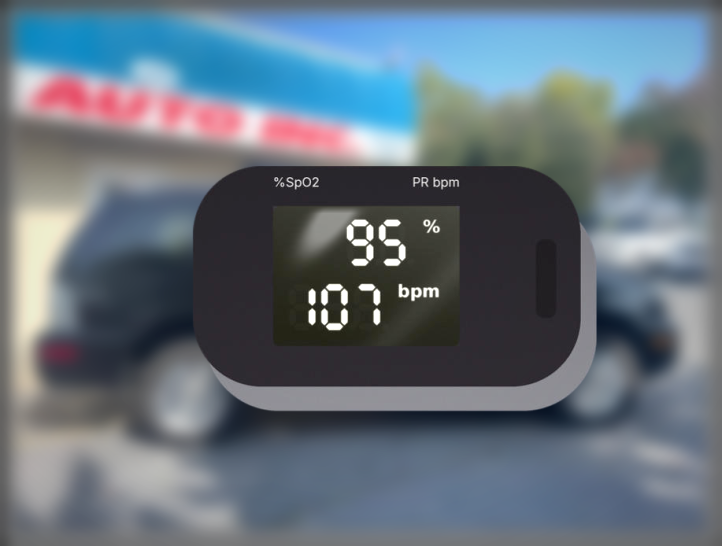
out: 107 bpm
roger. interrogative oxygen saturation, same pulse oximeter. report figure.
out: 95 %
